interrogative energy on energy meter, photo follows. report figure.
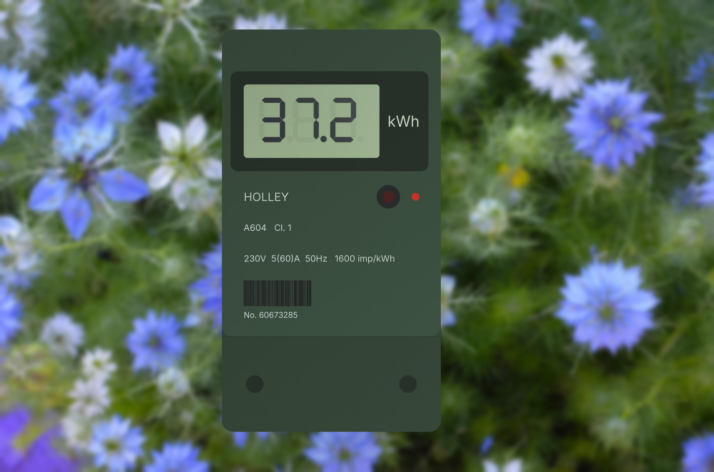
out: 37.2 kWh
